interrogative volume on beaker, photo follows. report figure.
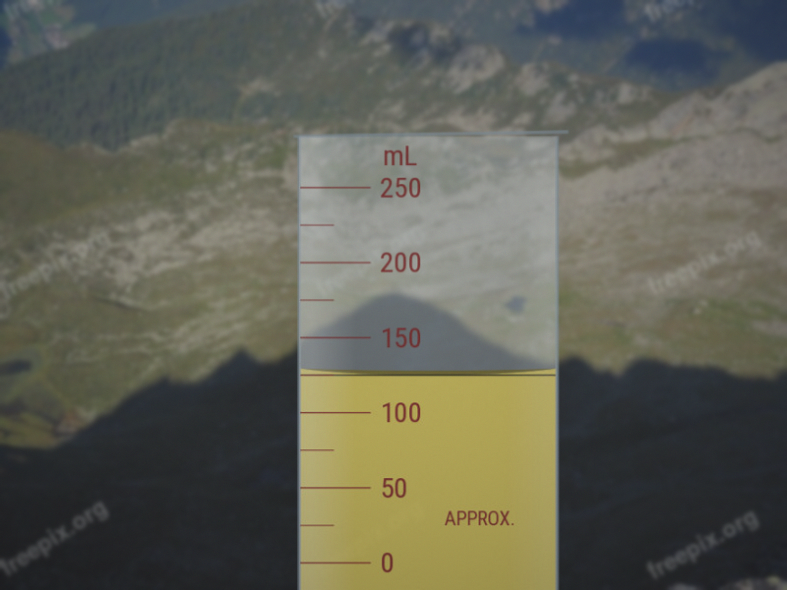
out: 125 mL
